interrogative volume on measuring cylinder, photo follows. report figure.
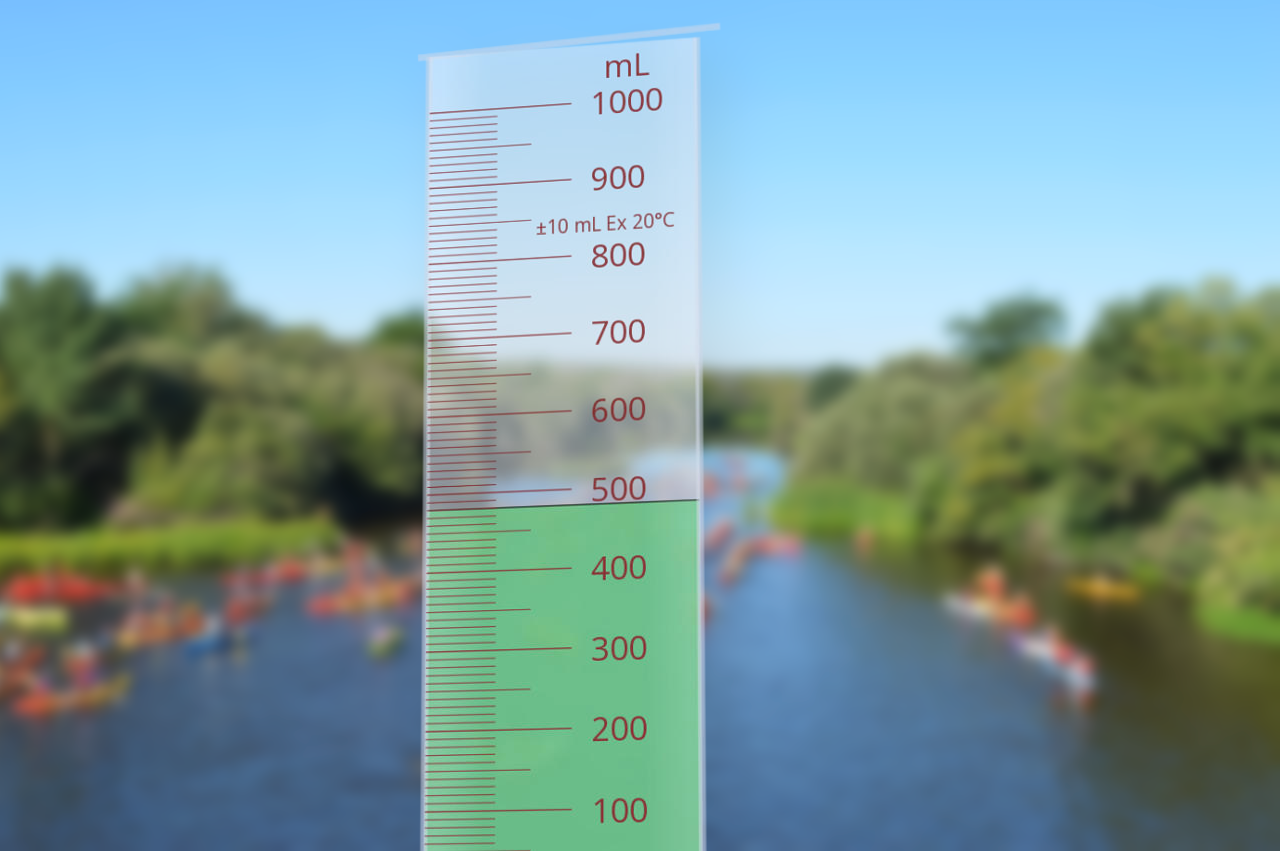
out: 480 mL
